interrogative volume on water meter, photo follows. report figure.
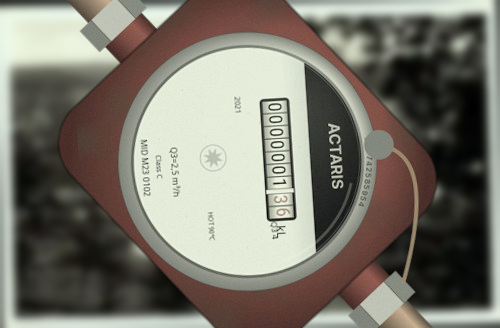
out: 1.36 kL
